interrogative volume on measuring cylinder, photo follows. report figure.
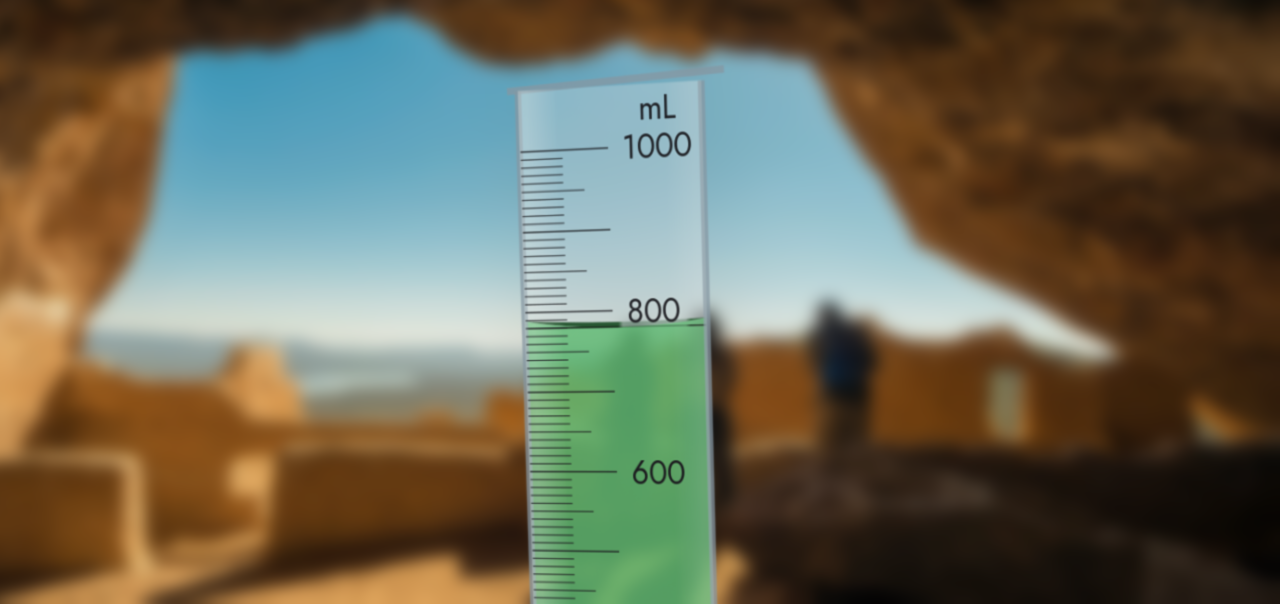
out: 780 mL
